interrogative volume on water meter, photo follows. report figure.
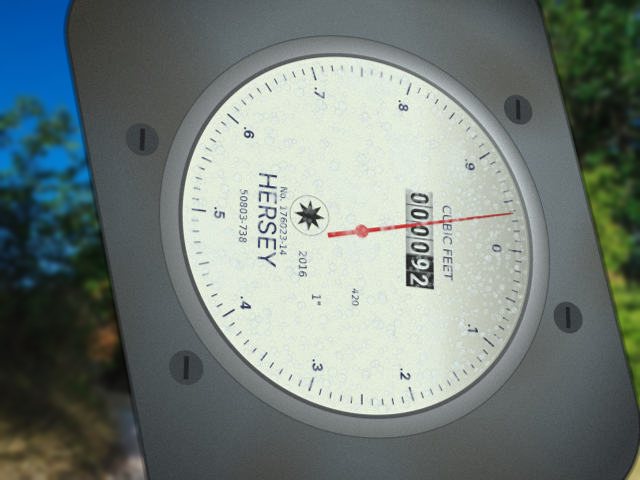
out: 91.96 ft³
